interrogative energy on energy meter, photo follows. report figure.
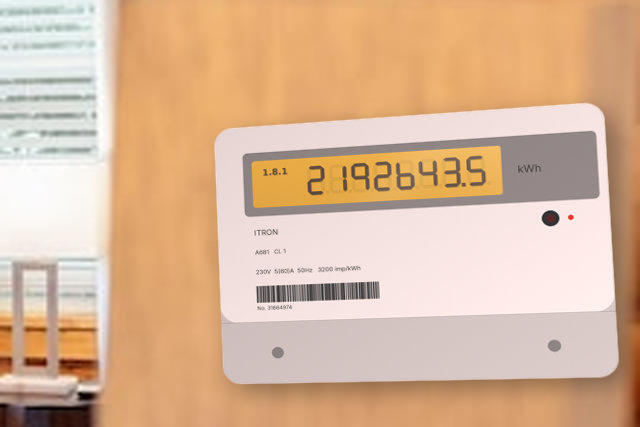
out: 2192643.5 kWh
